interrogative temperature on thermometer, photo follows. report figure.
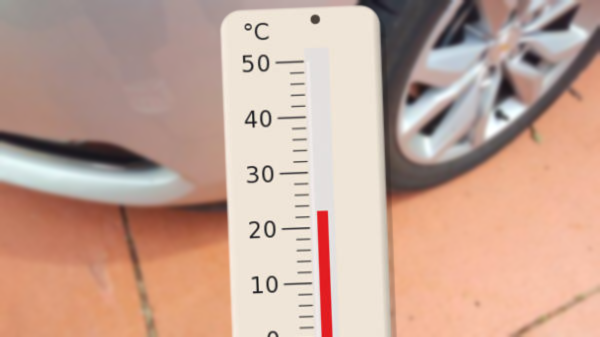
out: 23 °C
